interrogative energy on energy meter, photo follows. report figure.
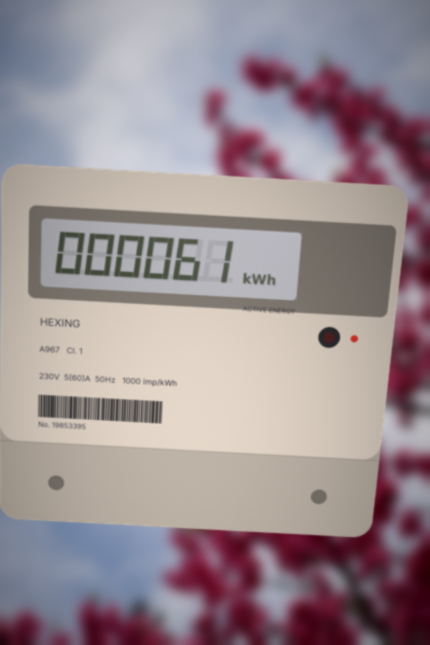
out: 61 kWh
